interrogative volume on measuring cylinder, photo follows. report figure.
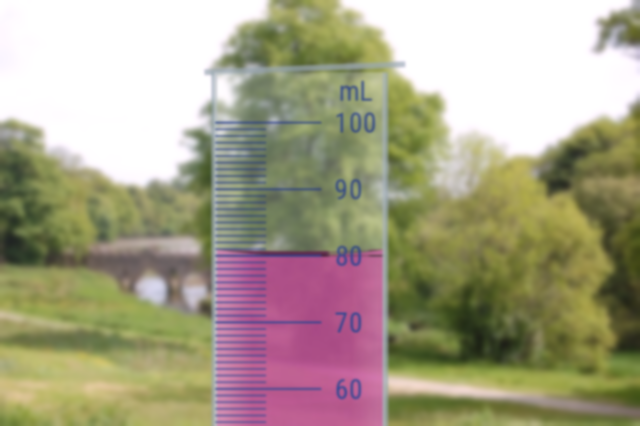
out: 80 mL
